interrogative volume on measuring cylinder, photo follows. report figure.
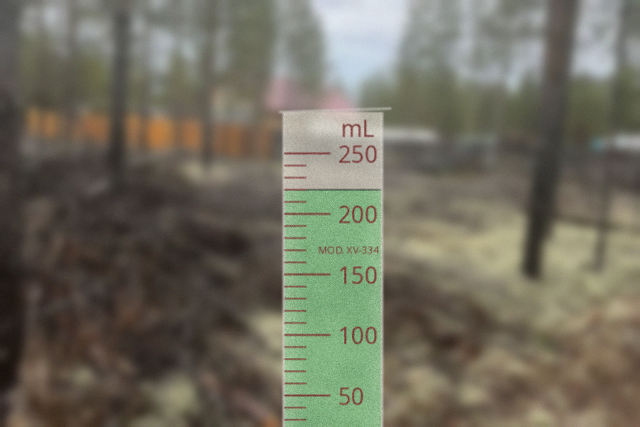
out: 220 mL
